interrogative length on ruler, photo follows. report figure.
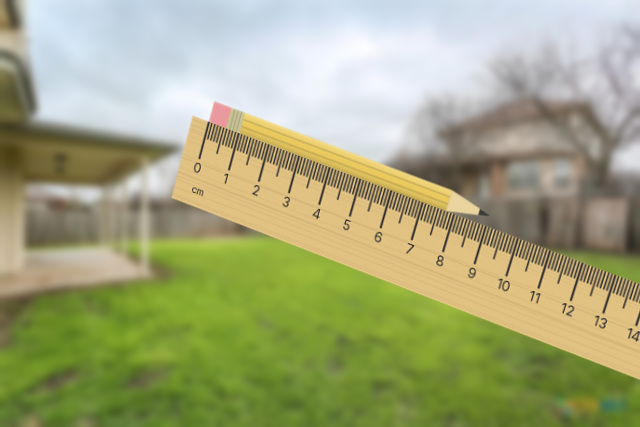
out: 9 cm
